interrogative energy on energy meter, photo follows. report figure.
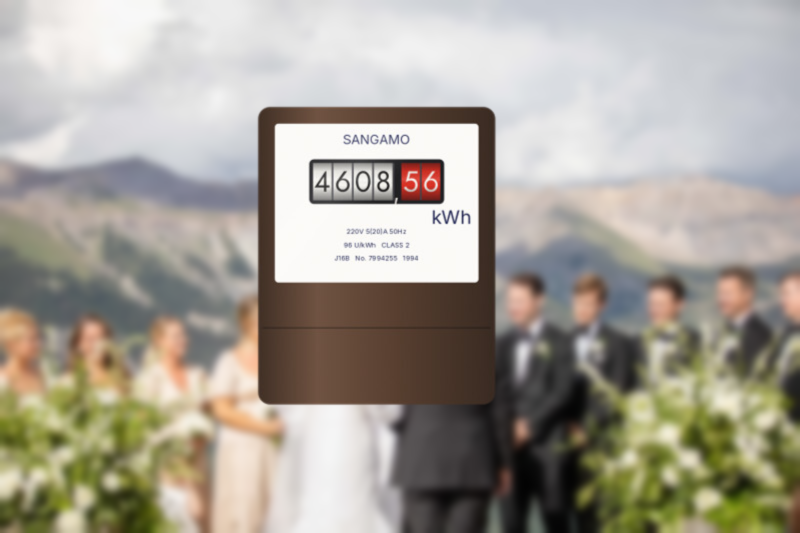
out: 4608.56 kWh
